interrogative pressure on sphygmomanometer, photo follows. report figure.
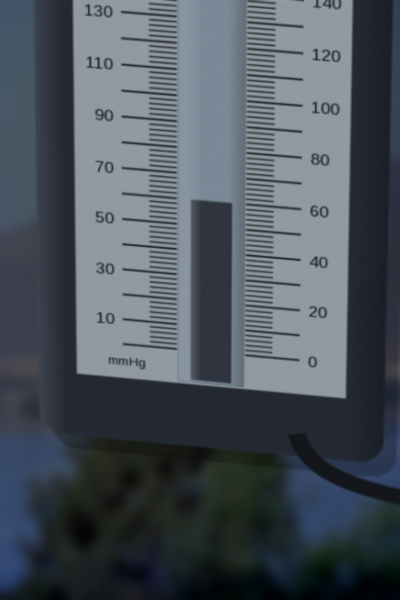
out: 60 mmHg
